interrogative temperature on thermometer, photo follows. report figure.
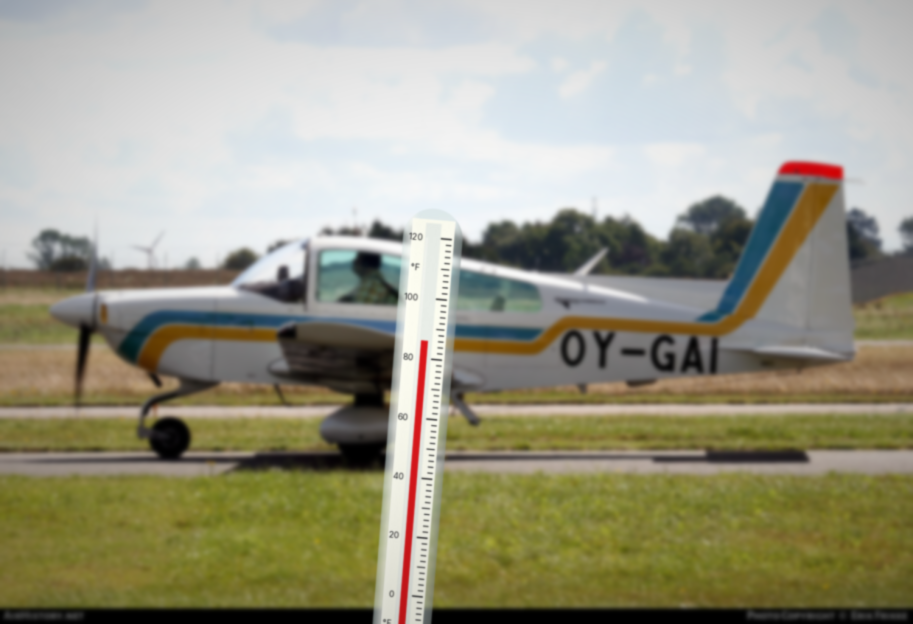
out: 86 °F
